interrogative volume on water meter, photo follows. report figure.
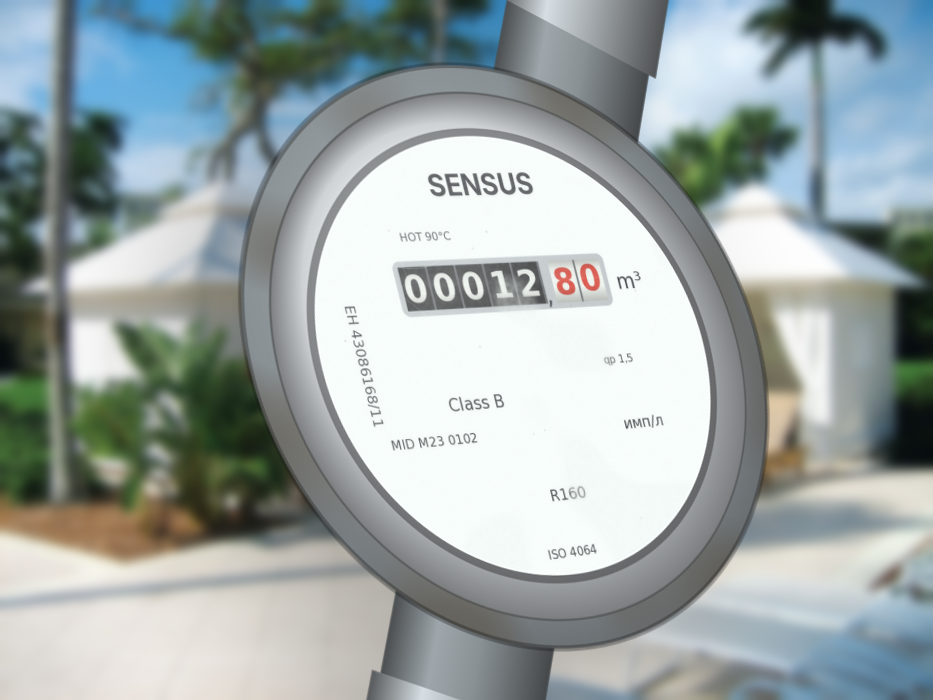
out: 12.80 m³
